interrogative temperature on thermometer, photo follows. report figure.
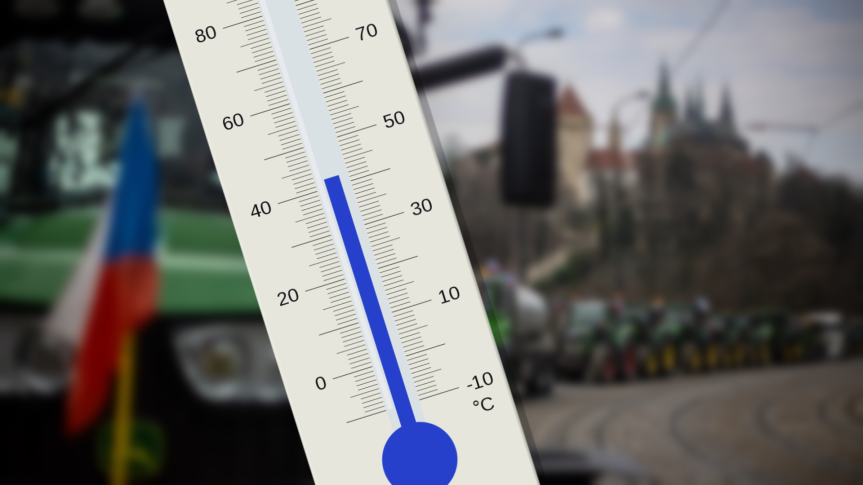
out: 42 °C
